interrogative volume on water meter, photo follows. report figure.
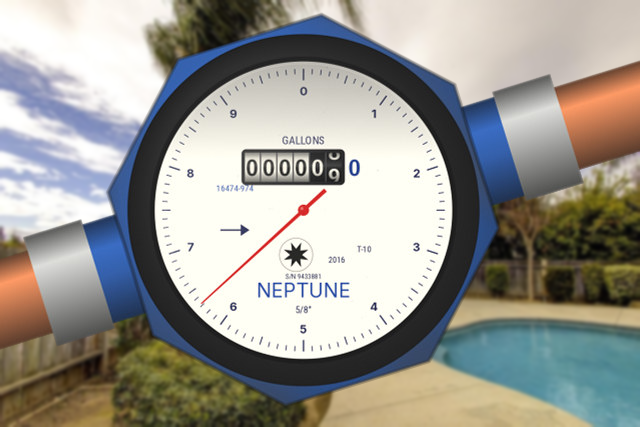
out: 86.3 gal
